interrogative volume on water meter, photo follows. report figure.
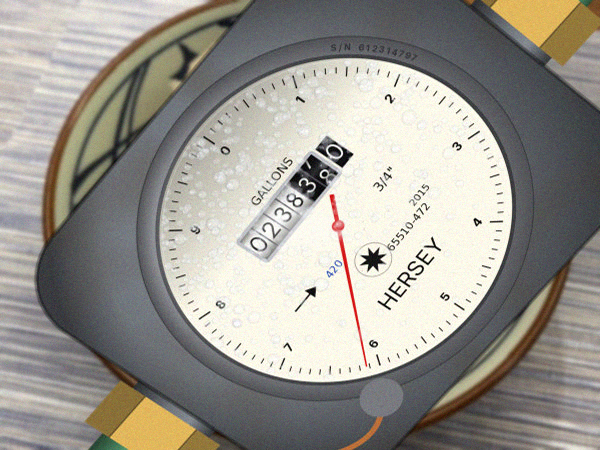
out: 238376.1 gal
